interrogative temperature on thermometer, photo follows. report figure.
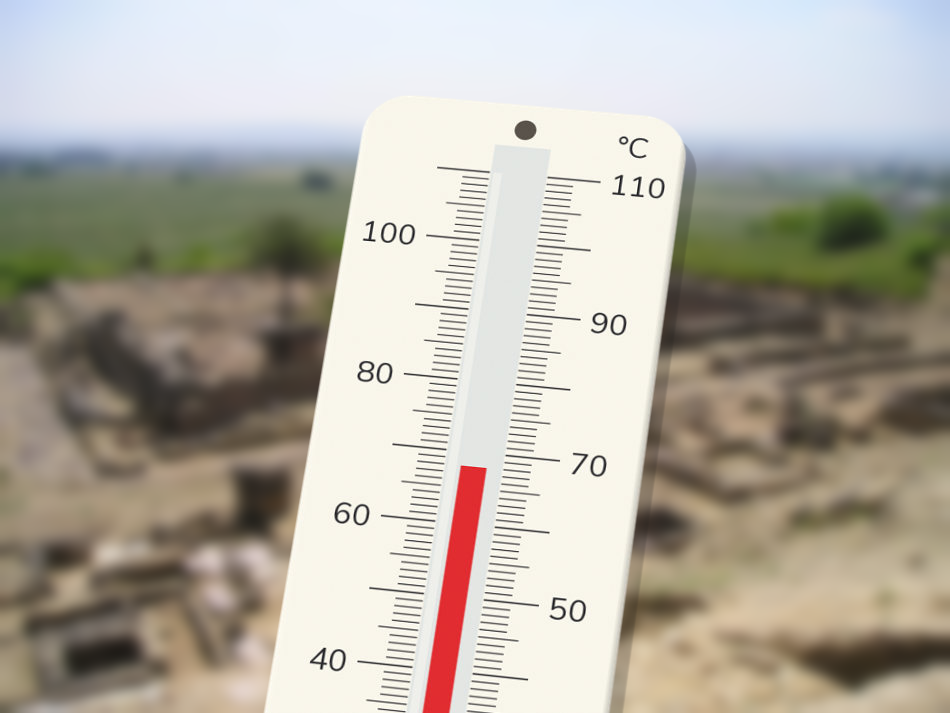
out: 68 °C
